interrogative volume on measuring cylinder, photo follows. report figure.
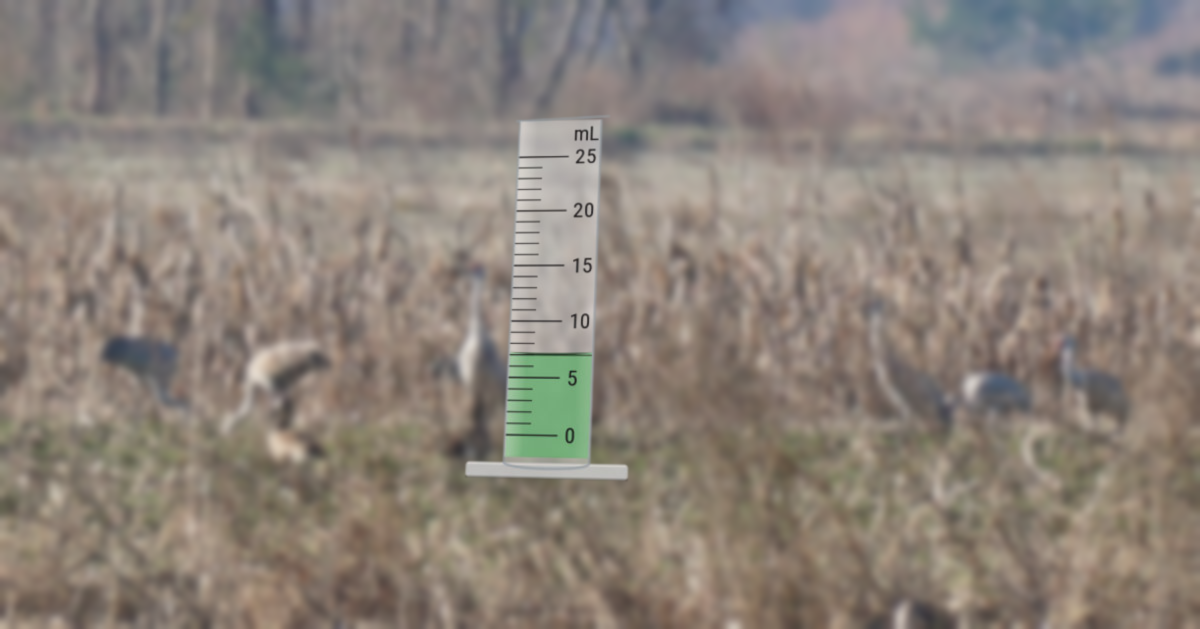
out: 7 mL
